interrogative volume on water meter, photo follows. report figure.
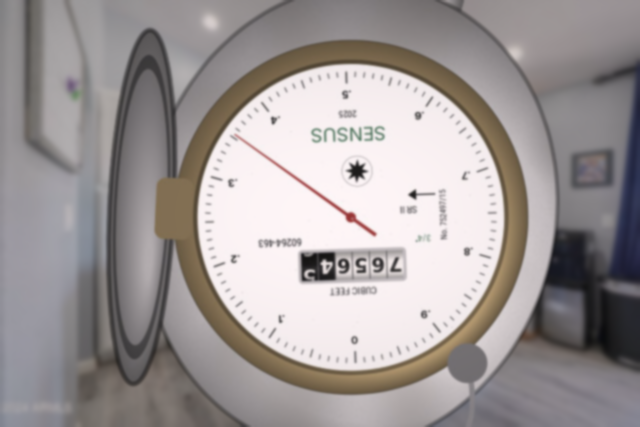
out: 765645.35 ft³
